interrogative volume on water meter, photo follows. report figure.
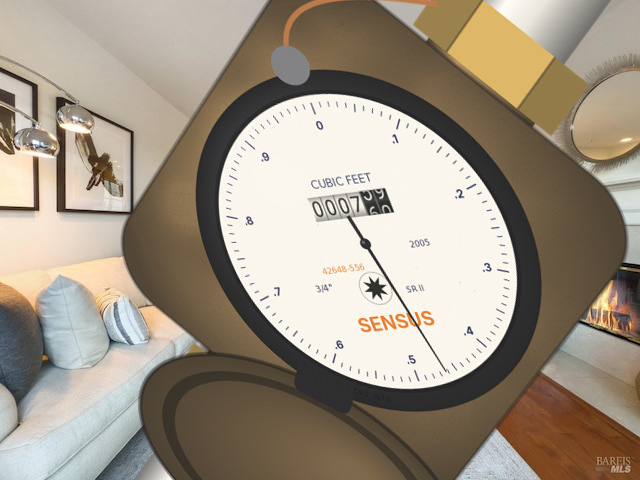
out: 759.46 ft³
